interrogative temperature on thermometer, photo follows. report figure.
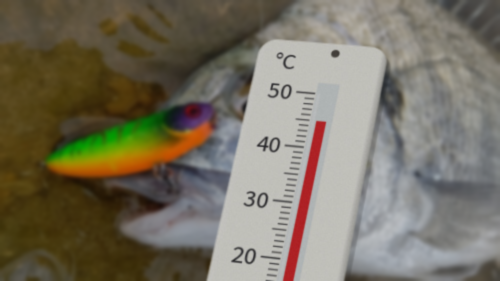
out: 45 °C
